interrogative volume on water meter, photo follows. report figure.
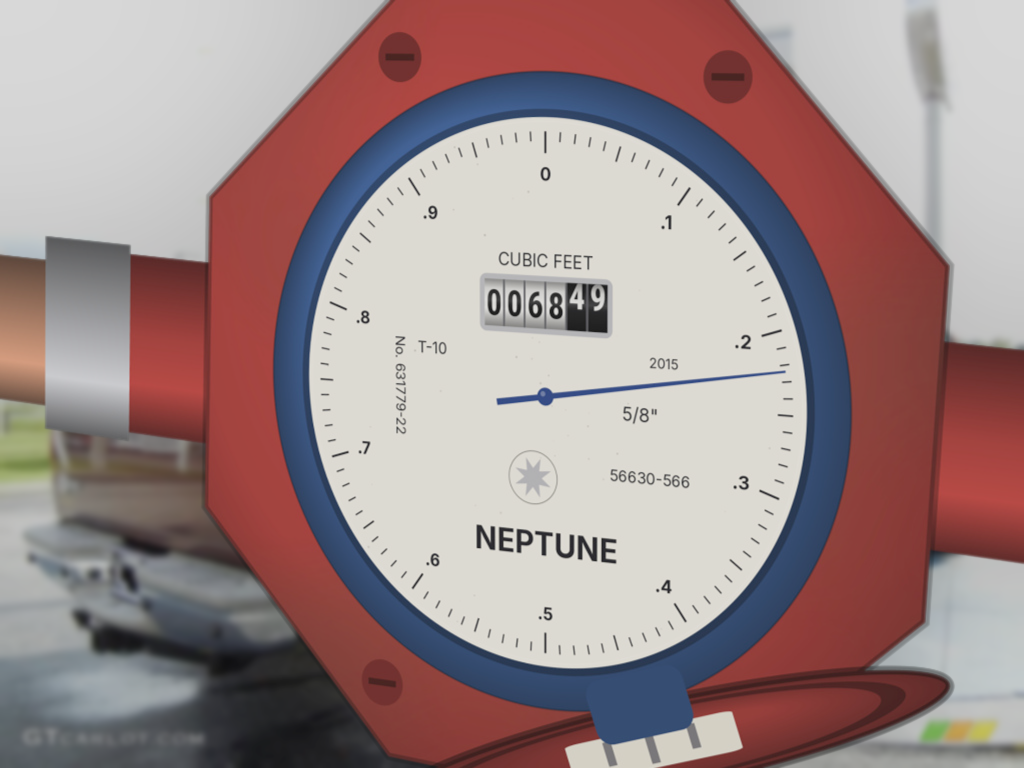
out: 6849.22 ft³
